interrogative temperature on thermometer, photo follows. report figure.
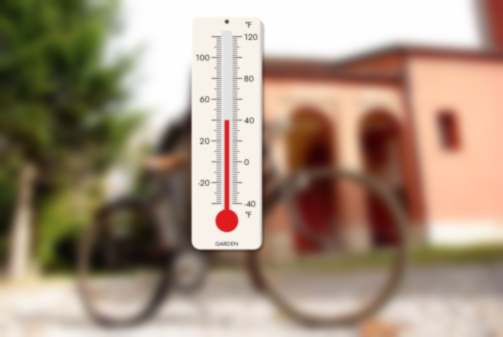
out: 40 °F
